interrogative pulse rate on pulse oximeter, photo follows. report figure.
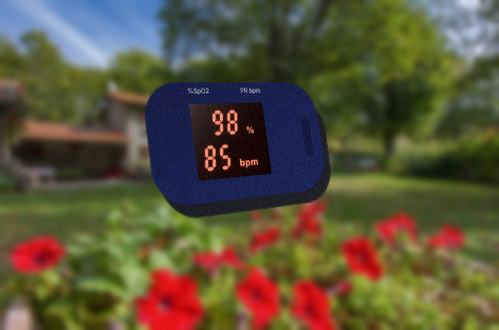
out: 85 bpm
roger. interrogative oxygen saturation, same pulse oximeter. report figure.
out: 98 %
